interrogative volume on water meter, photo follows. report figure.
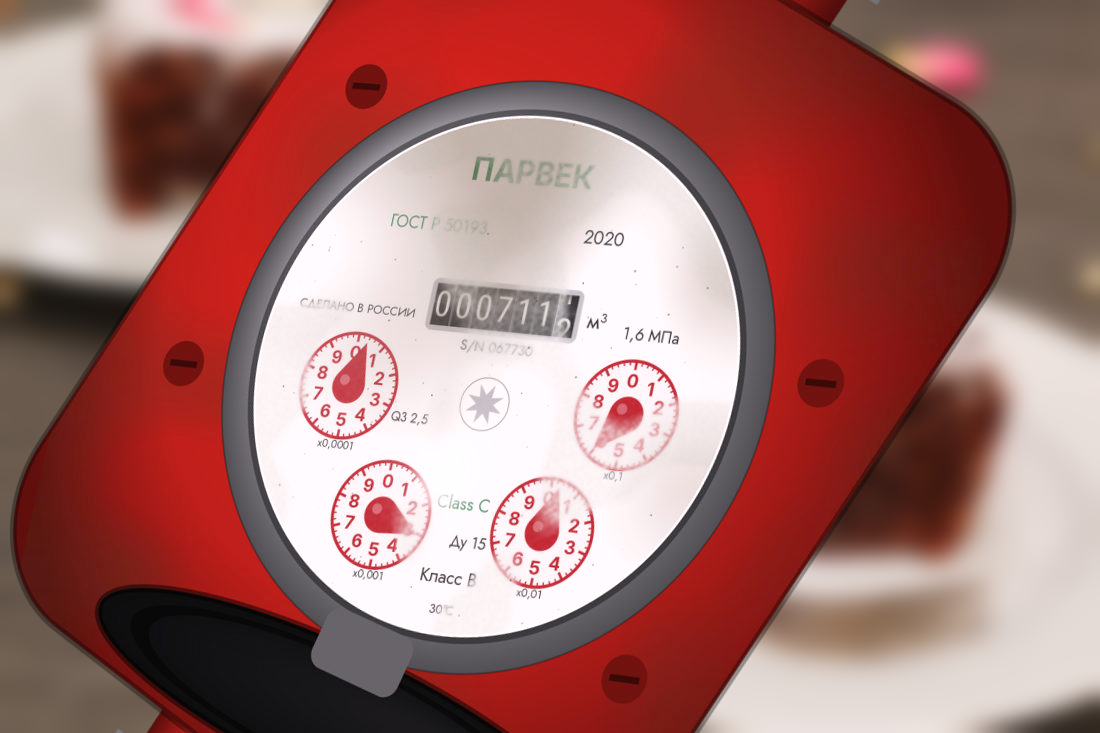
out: 7111.6030 m³
